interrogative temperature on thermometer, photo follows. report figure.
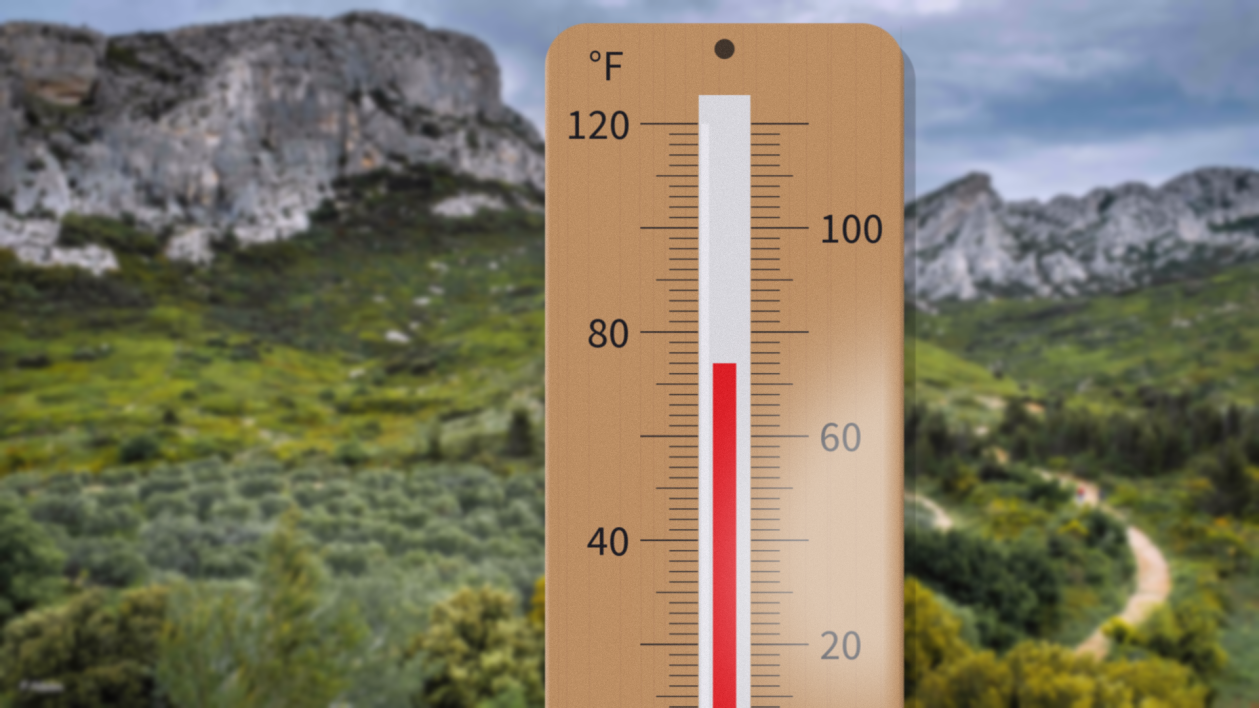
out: 74 °F
